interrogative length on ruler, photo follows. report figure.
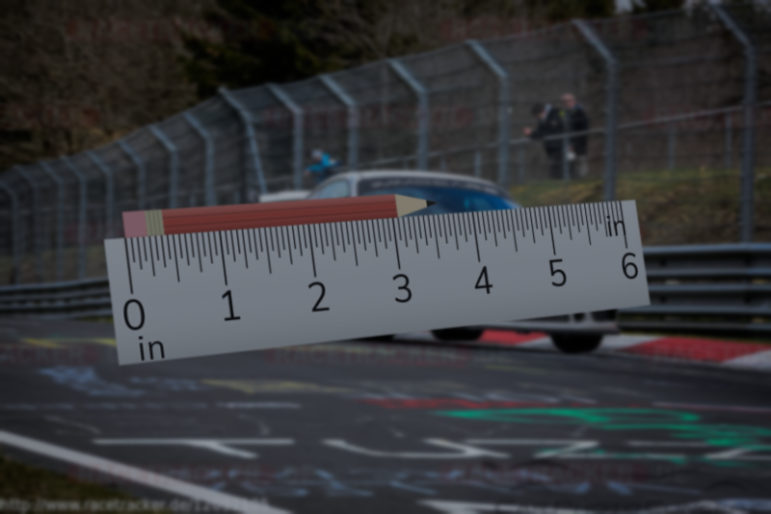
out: 3.5625 in
